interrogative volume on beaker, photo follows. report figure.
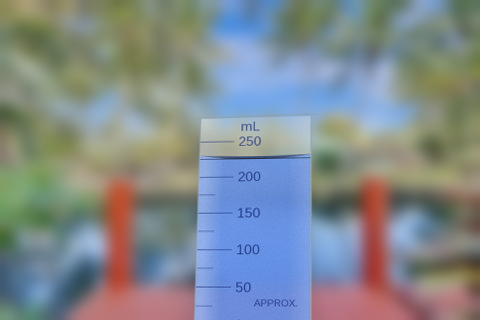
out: 225 mL
